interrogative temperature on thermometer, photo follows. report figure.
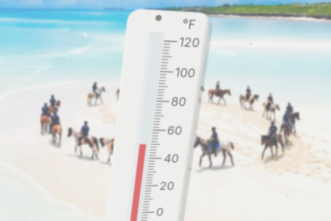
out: 50 °F
